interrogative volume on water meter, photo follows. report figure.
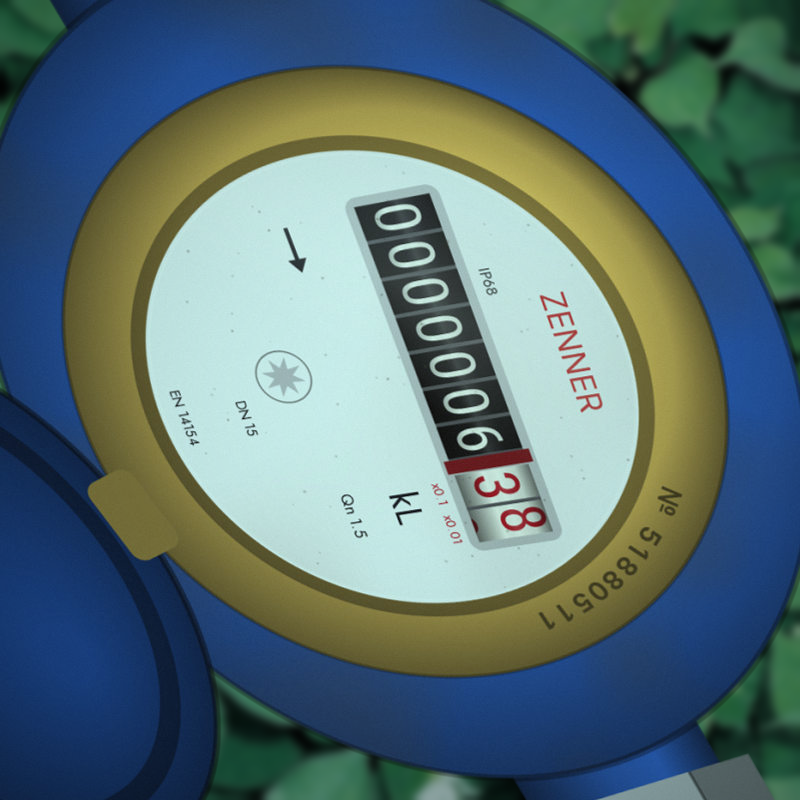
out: 6.38 kL
